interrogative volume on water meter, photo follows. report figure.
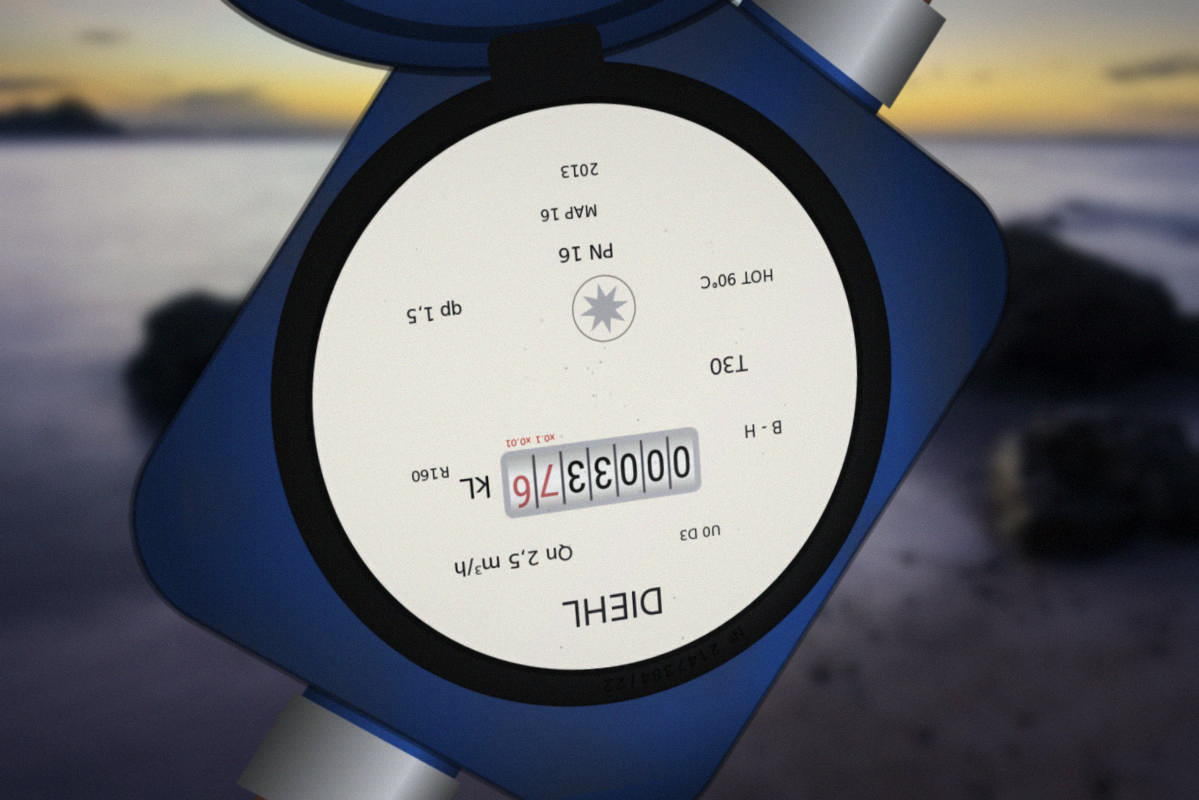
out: 33.76 kL
